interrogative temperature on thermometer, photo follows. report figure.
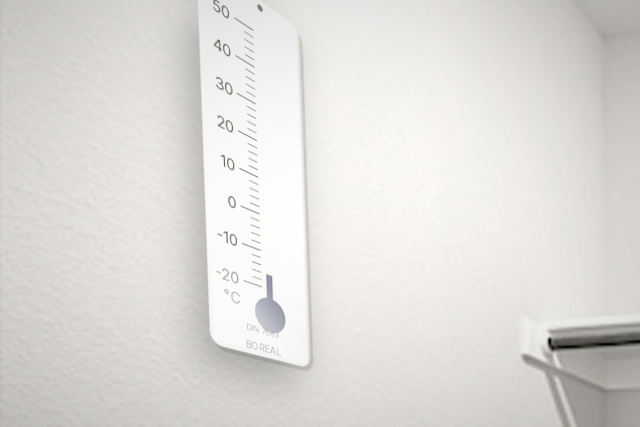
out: -16 °C
